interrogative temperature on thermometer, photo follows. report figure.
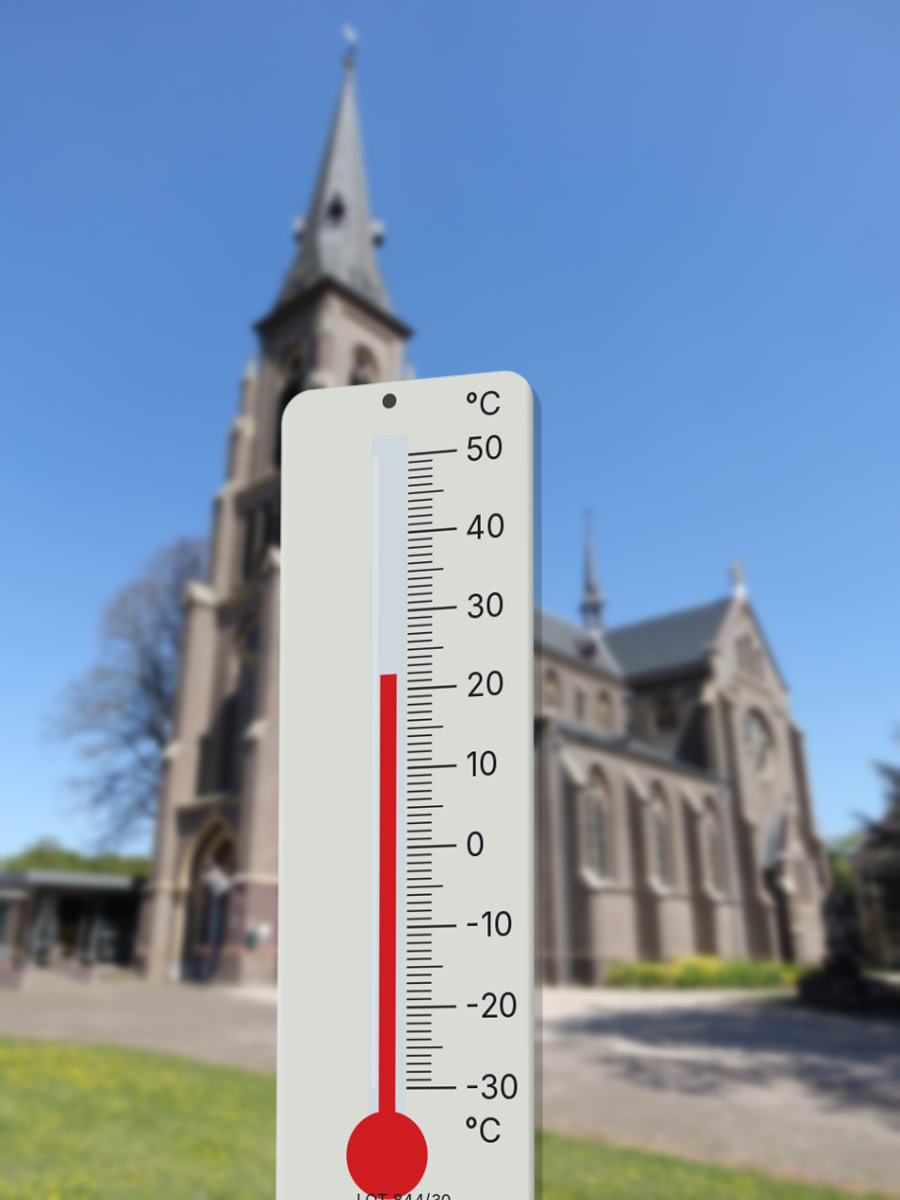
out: 22 °C
